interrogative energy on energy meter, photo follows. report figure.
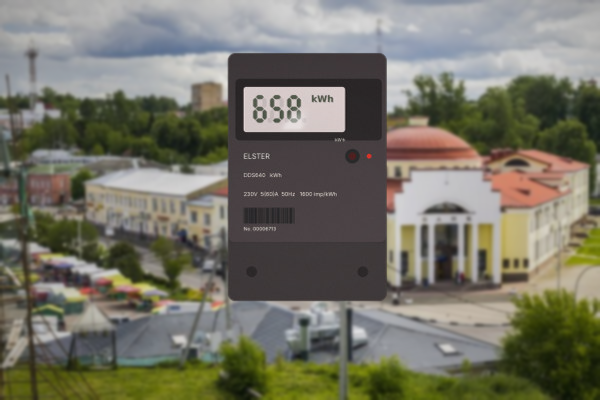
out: 658 kWh
